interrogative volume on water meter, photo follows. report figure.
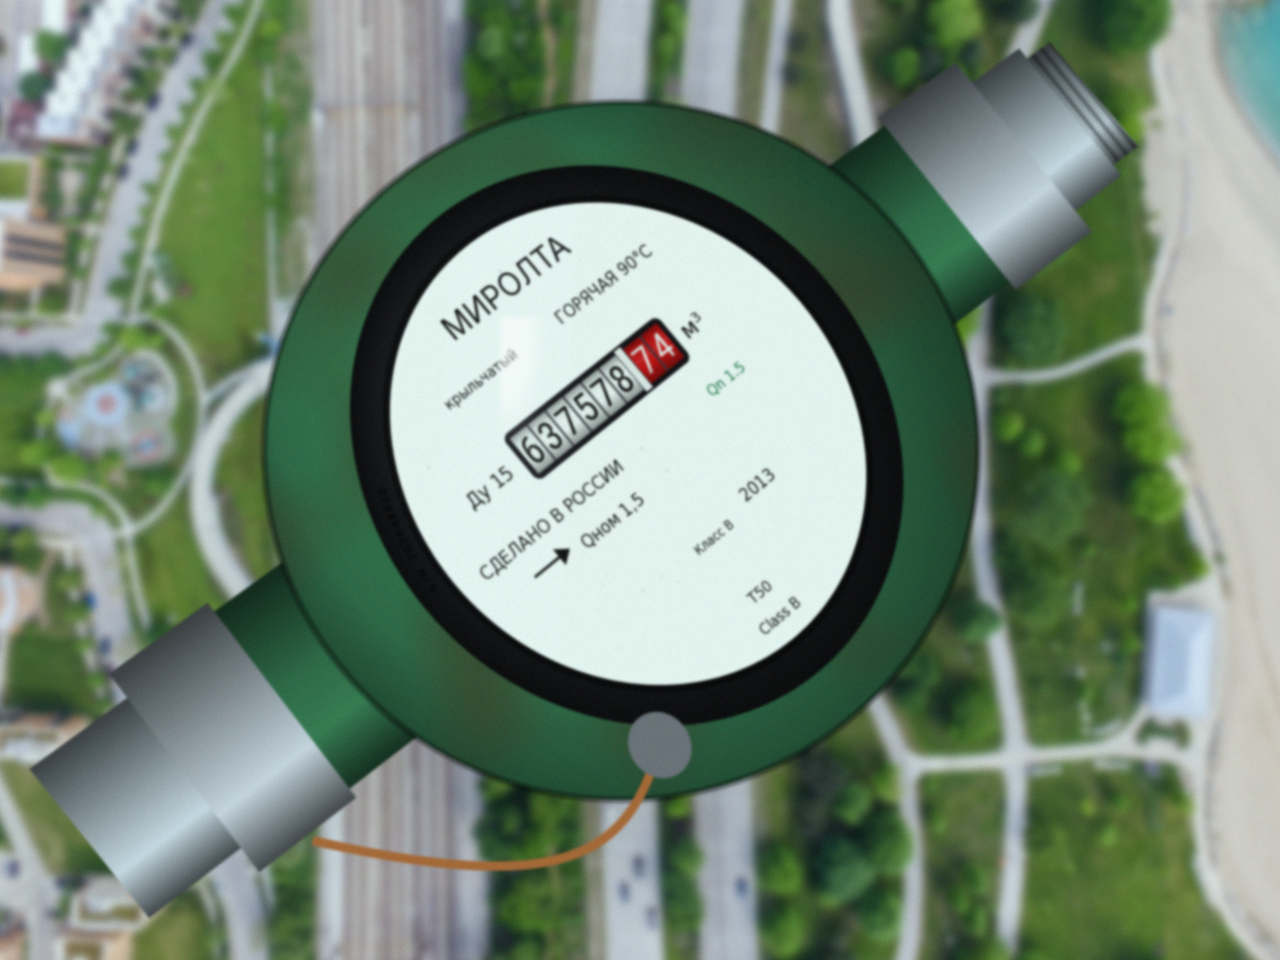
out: 637578.74 m³
